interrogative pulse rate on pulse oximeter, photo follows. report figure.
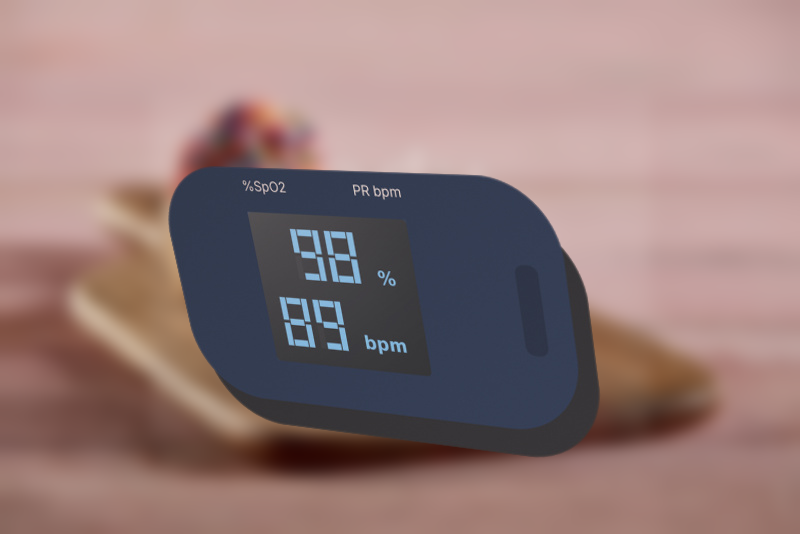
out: 89 bpm
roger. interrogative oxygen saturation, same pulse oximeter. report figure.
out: 98 %
